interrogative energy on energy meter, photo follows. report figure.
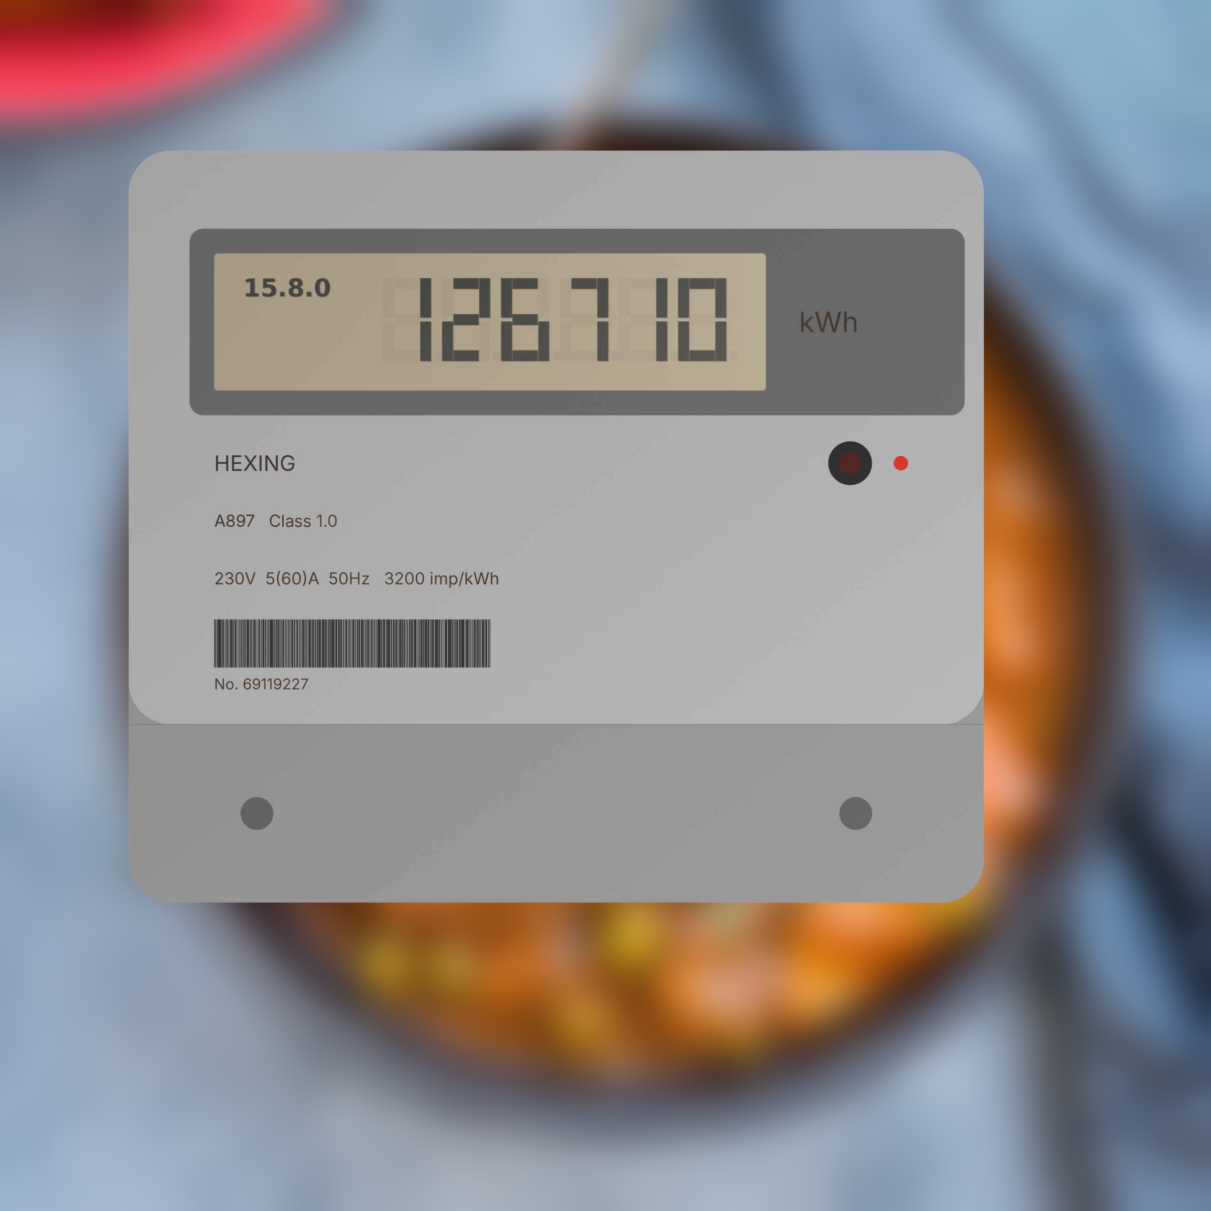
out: 126710 kWh
